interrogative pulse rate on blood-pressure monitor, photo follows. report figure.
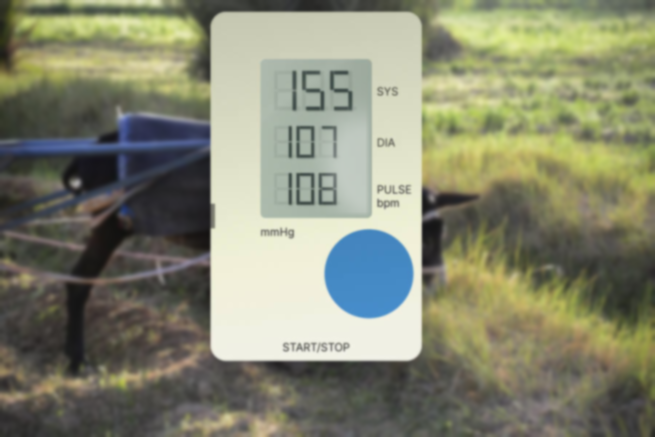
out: 108 bpm
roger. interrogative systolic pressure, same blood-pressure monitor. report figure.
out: 155 mmHg
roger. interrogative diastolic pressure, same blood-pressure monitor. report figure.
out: 107 mmHg
